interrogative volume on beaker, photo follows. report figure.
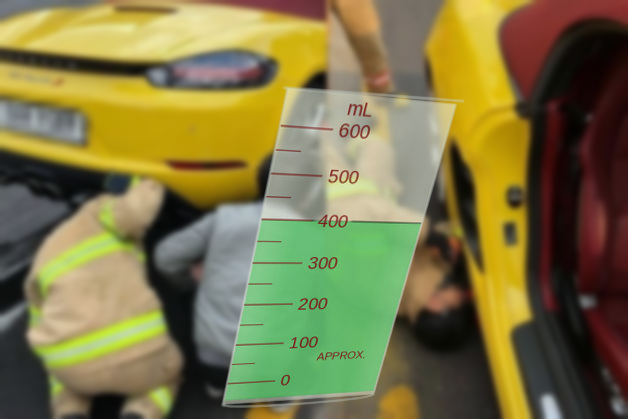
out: 400 mL
